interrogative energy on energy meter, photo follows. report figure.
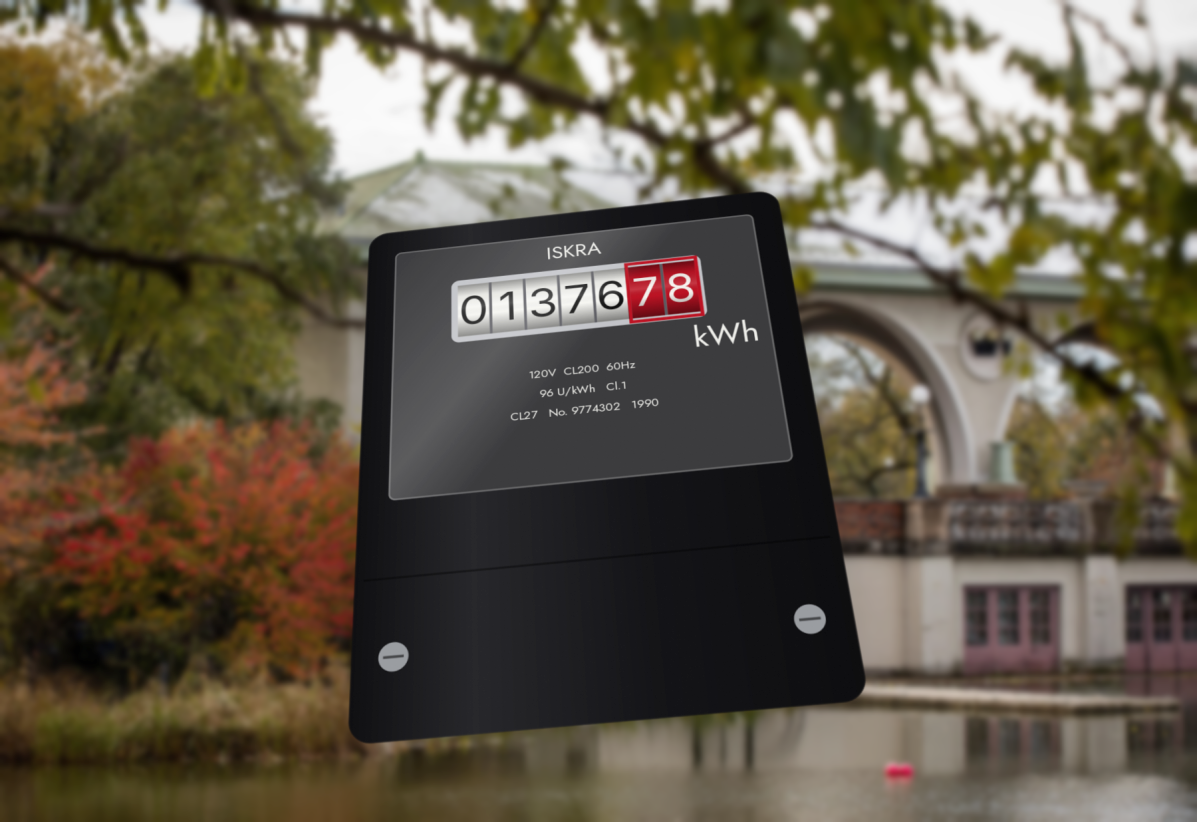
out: 1376.78 kWh
